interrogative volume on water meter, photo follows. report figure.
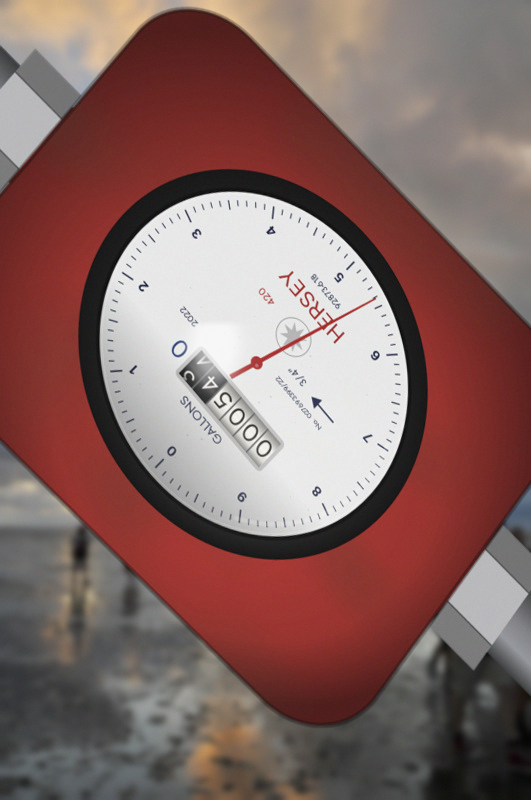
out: 5435.4 gal
